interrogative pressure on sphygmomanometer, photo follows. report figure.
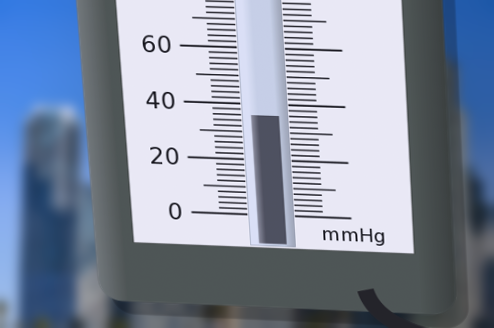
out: 36 mmHg
